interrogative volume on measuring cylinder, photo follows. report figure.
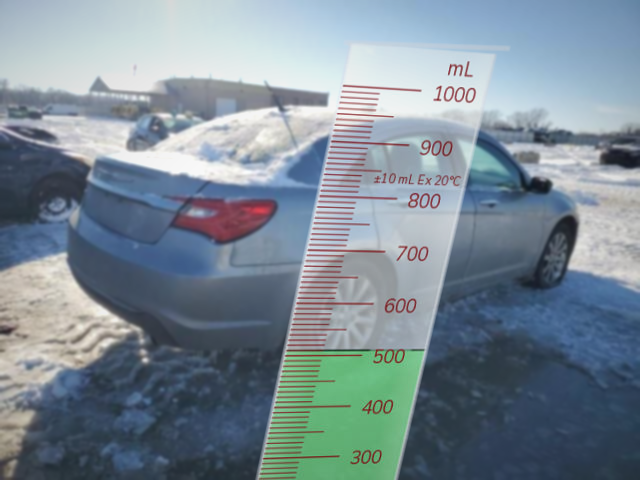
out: 510 mL
